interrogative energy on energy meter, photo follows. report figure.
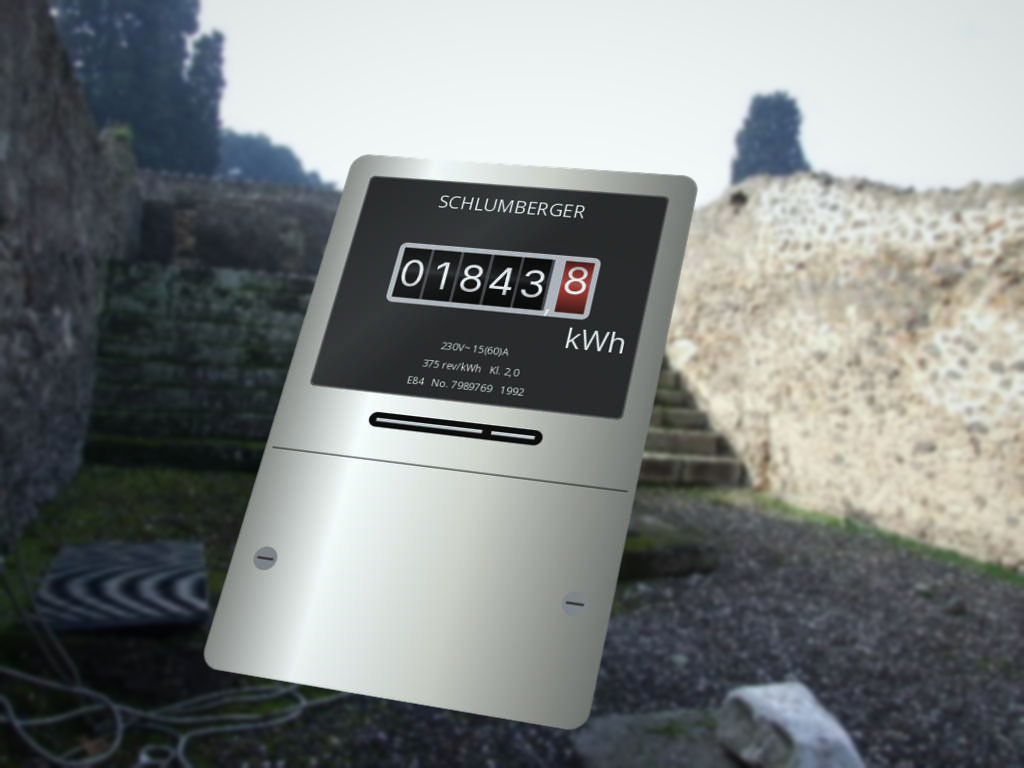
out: 1843.8 kWh
